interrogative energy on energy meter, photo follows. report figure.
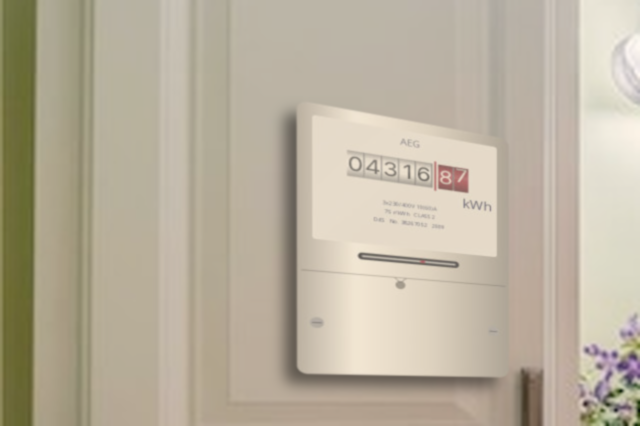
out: 4316.87 kWh
